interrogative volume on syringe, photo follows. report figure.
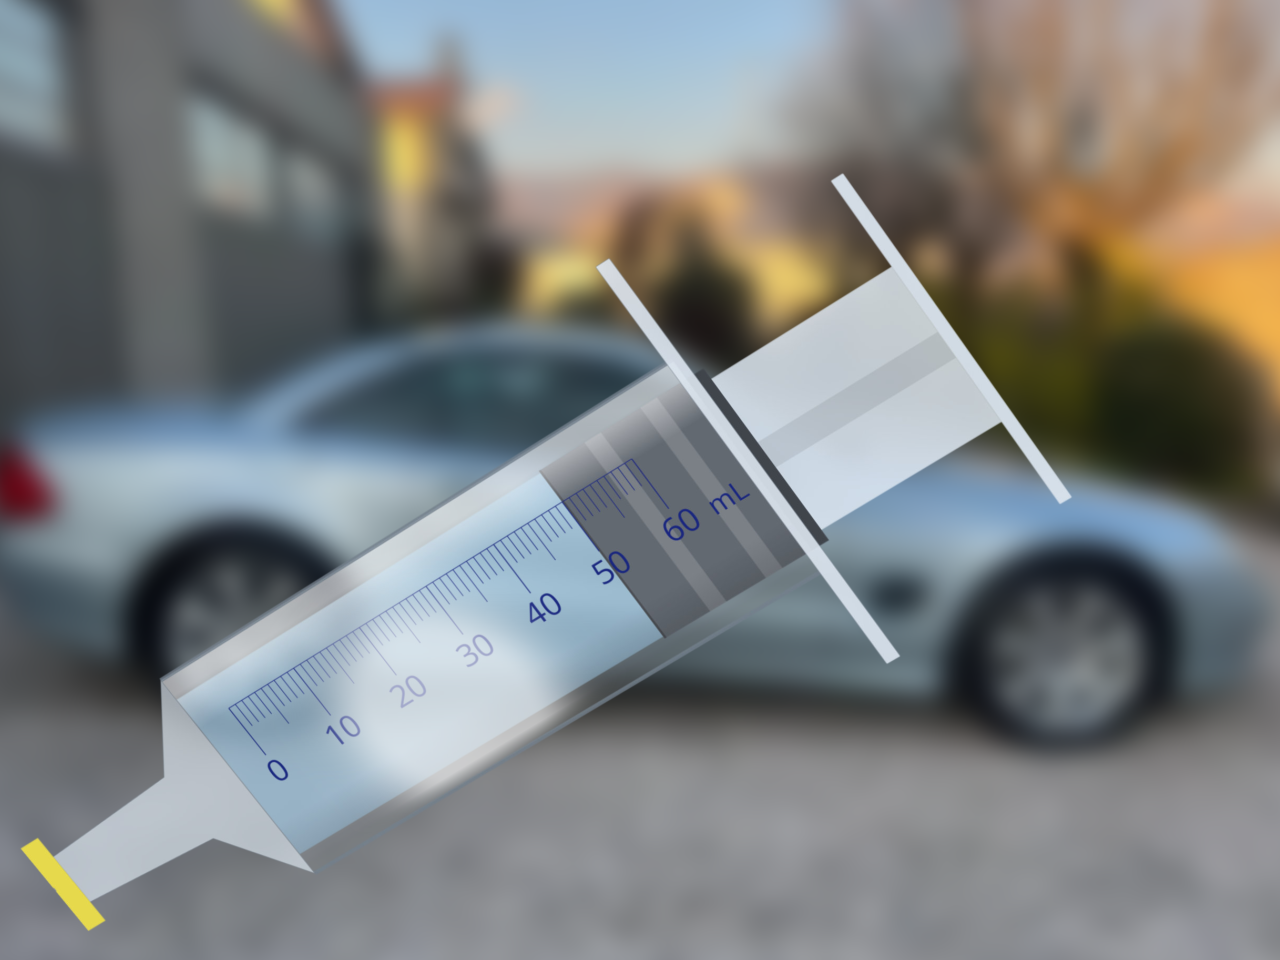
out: 50 mL
